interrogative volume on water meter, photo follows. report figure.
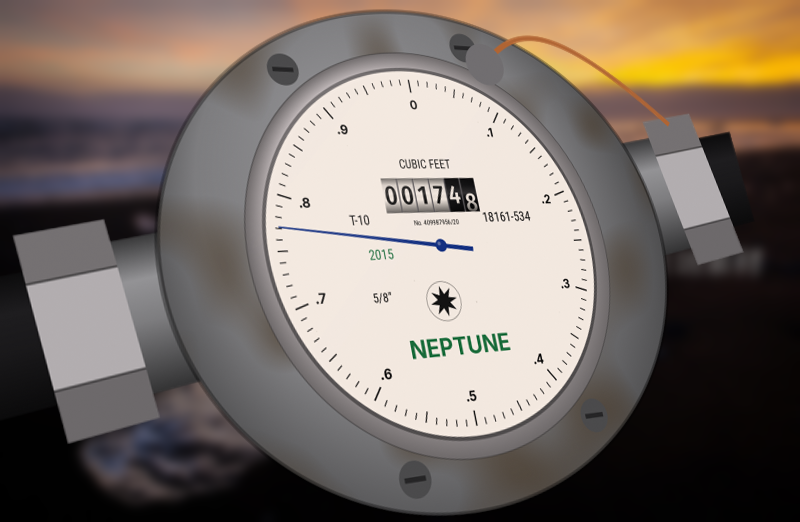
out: 1747.77 ft³
